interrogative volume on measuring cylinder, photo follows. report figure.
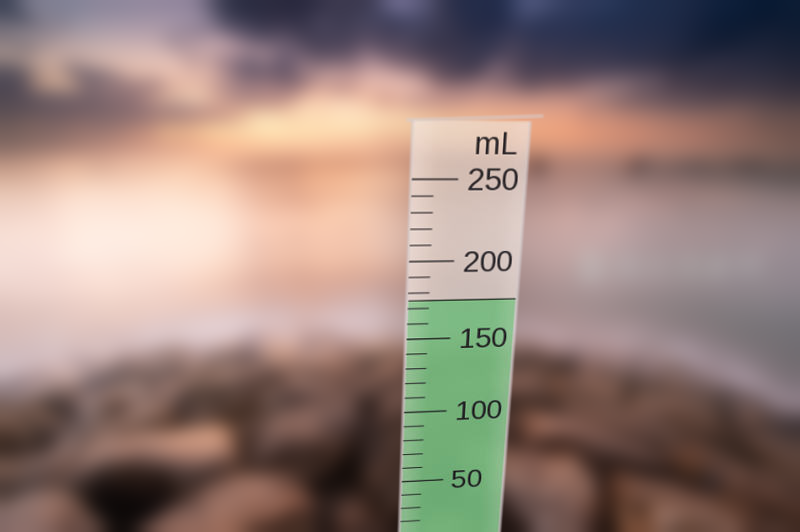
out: 175 mL
